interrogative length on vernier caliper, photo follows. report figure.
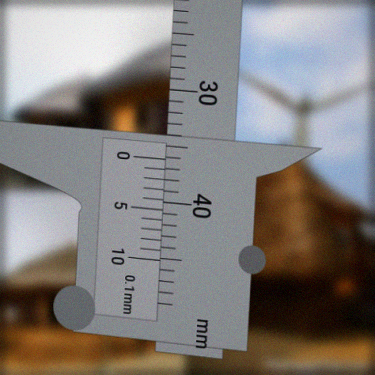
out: 36.2 mm
